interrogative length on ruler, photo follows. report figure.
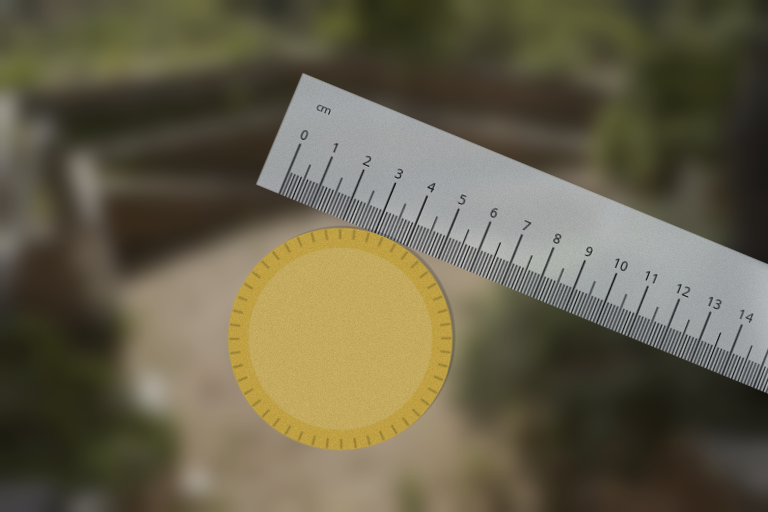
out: 6.5 cm
